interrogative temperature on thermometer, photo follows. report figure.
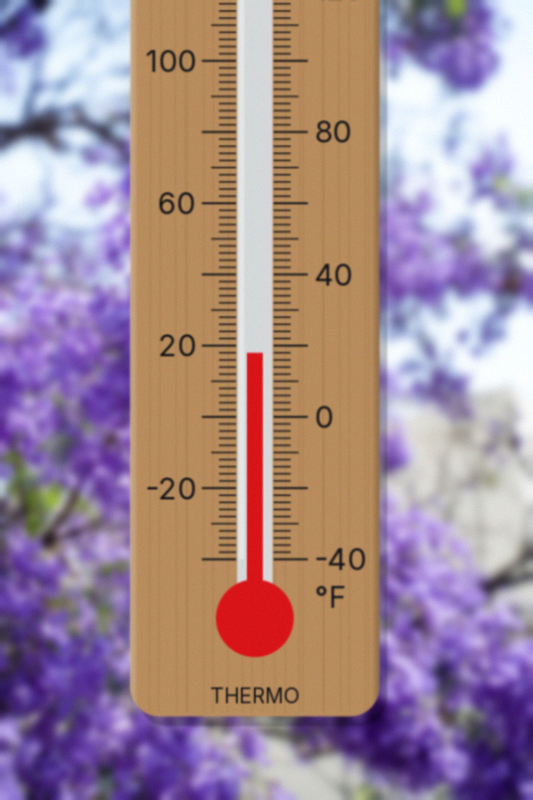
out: 18 °F
